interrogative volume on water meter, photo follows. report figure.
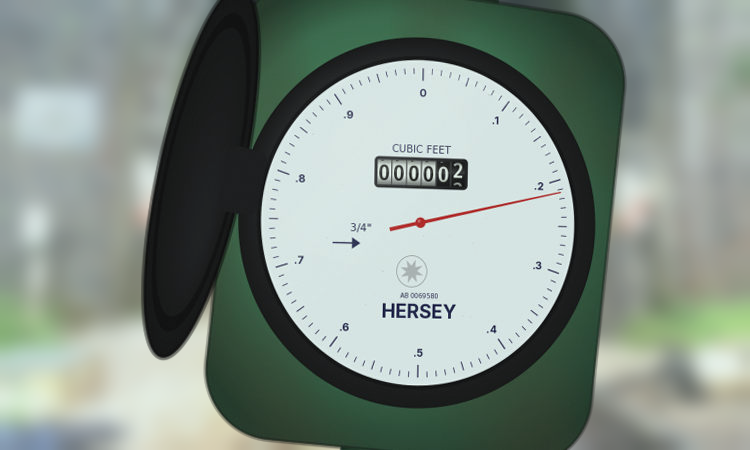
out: 2.21 ft³
